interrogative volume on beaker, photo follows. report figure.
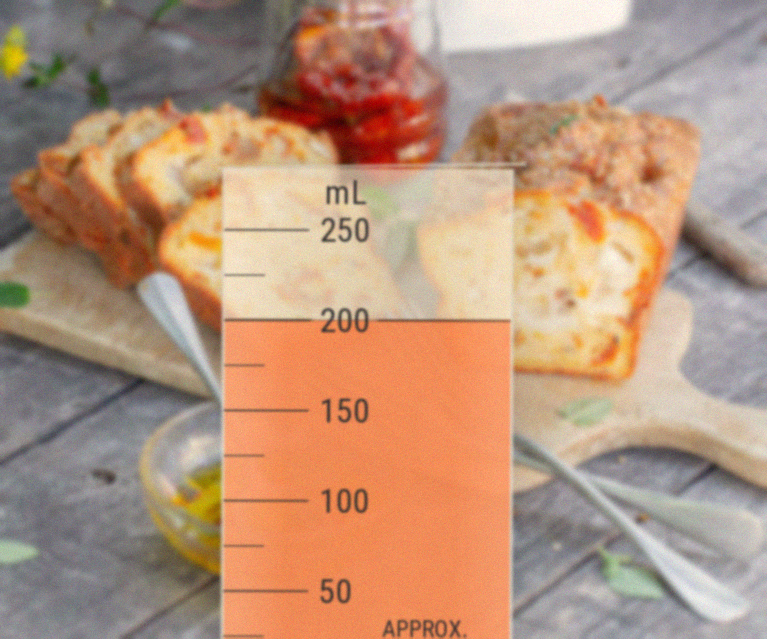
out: 200 mL
